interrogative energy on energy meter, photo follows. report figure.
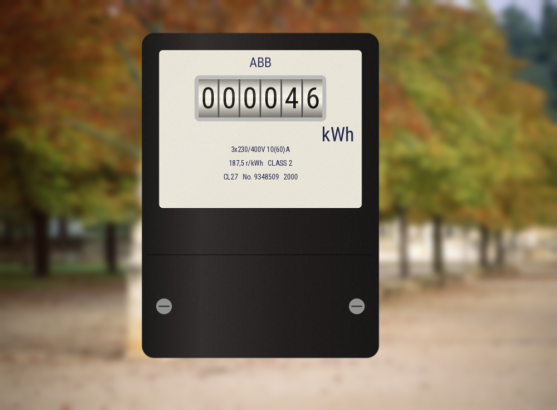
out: 46 kWh
